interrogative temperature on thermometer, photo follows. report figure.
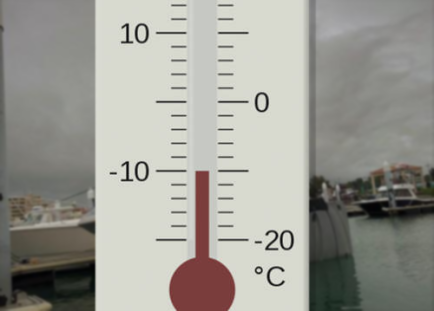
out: -10 °C
